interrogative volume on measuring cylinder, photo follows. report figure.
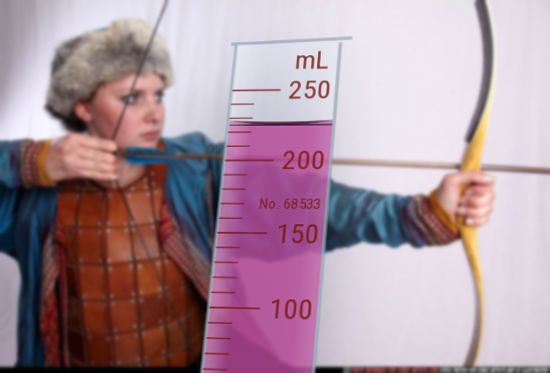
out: 225 mL
